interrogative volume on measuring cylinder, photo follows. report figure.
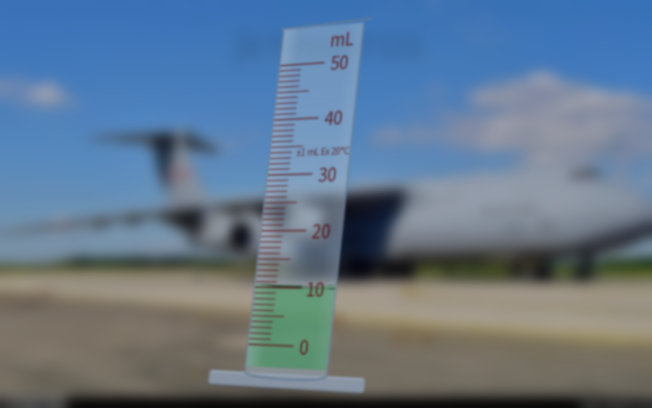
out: 10 mL
